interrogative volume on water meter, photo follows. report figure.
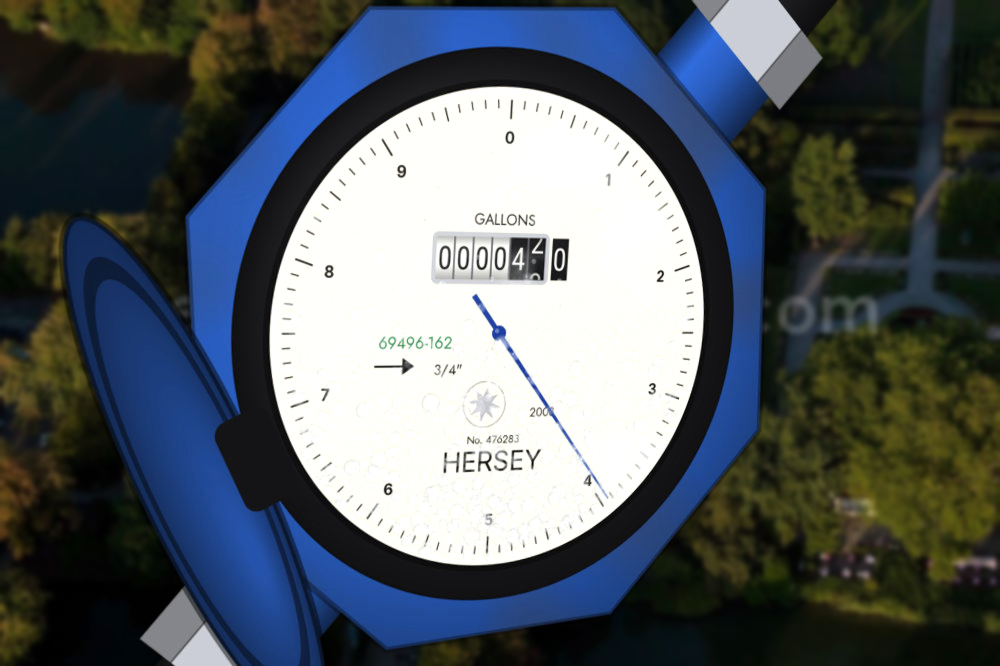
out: 423.9 gal
